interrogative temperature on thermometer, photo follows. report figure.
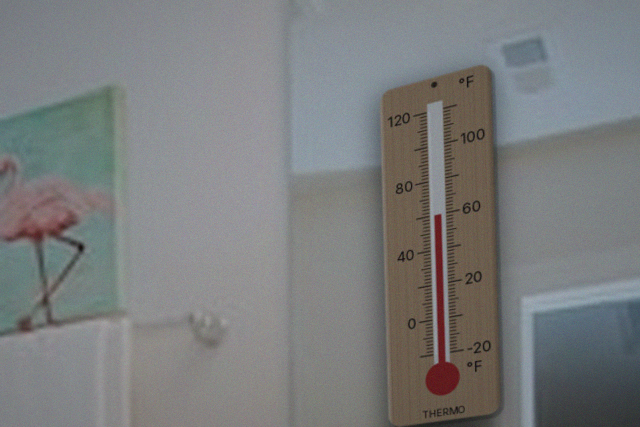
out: 60 °F
